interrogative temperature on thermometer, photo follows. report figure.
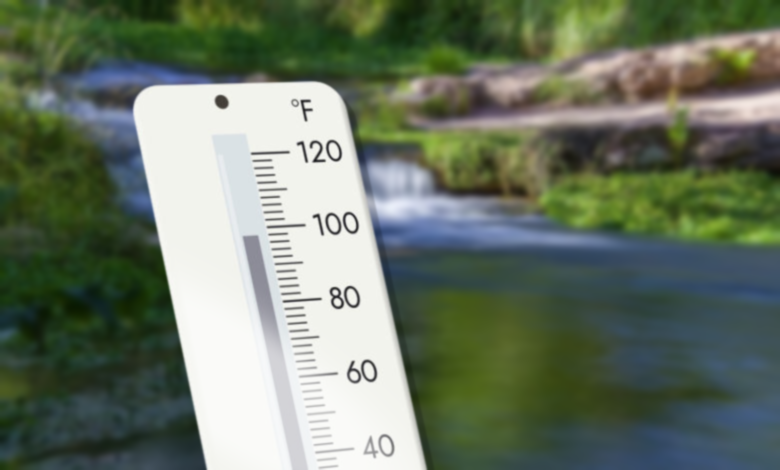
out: 98 °F
